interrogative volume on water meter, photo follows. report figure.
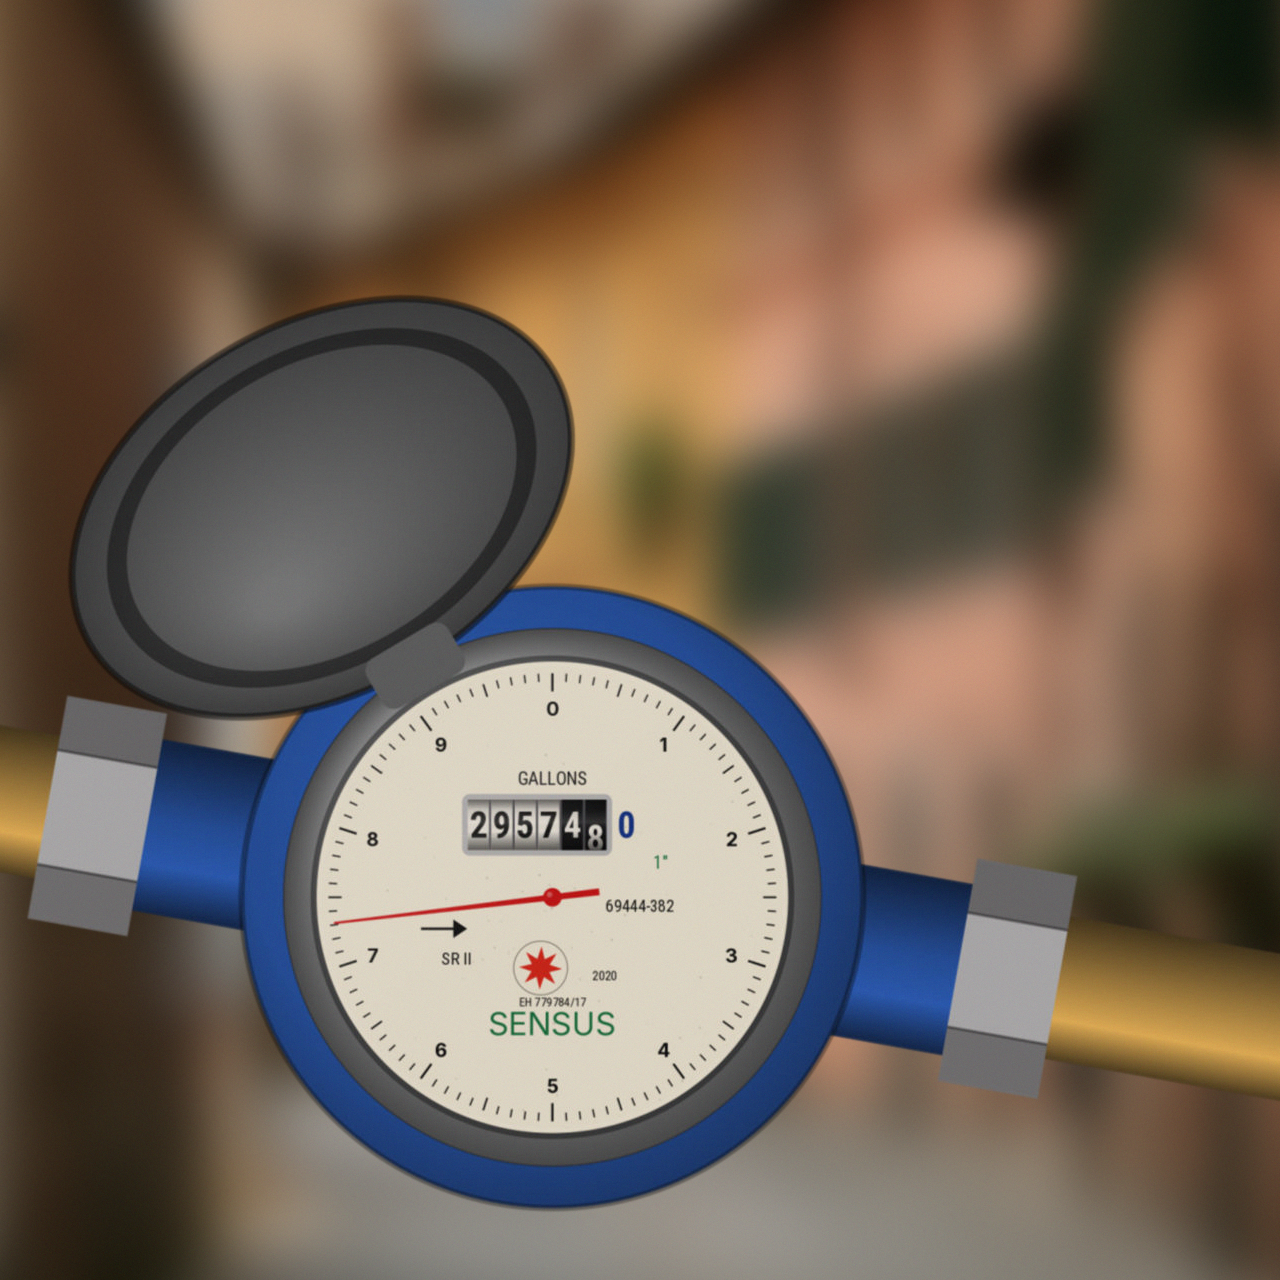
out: 2957477.3 gal
